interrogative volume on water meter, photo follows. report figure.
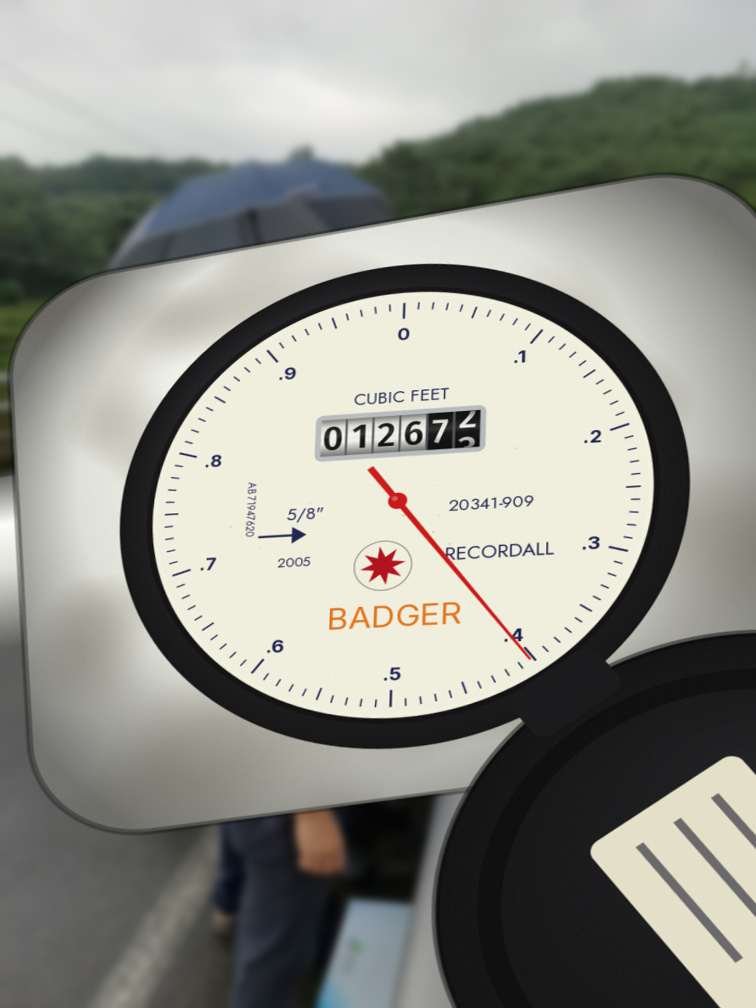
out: 12672.40 ft³
